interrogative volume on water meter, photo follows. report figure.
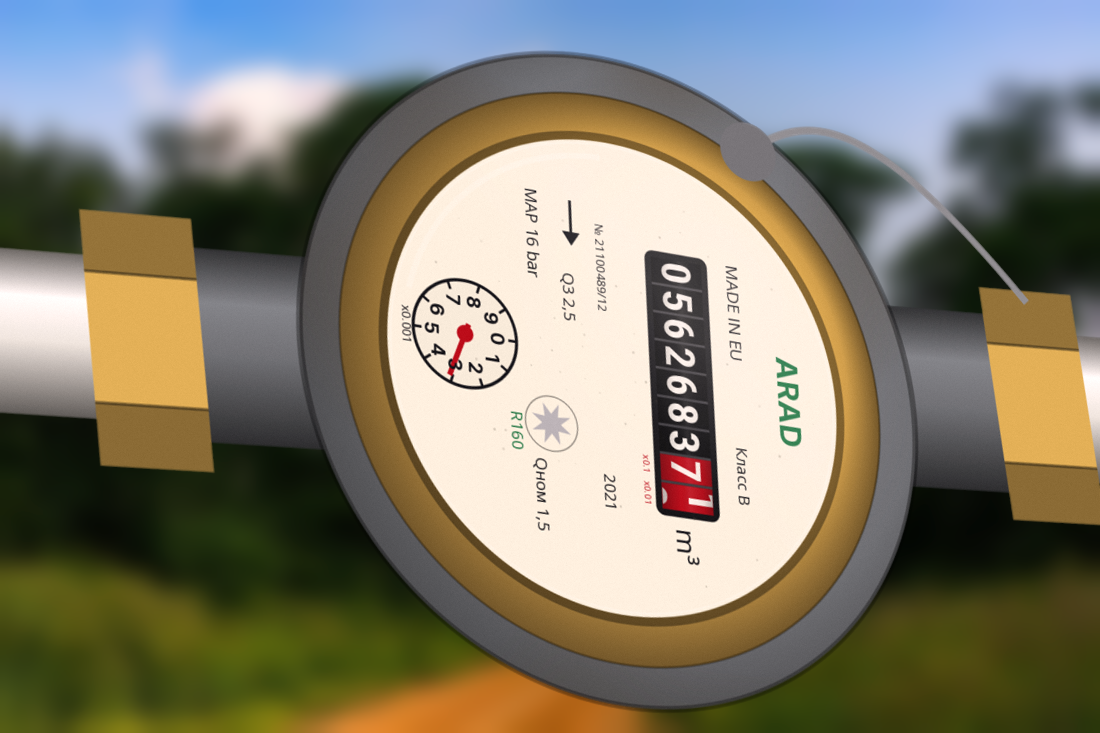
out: 562683.713 m³
